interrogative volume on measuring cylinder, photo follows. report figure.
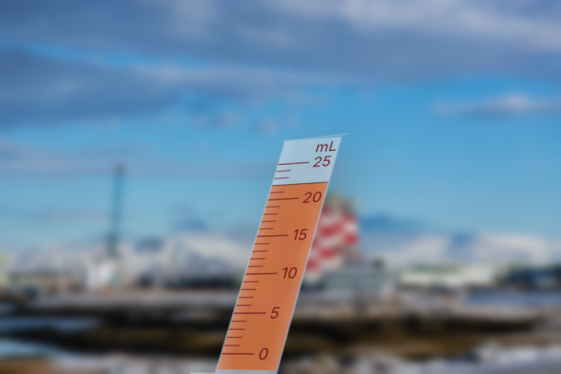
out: 22 mL
